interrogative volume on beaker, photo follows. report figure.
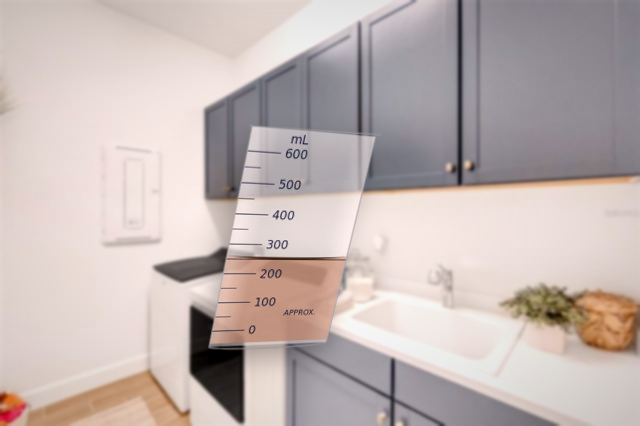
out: 250 mL
